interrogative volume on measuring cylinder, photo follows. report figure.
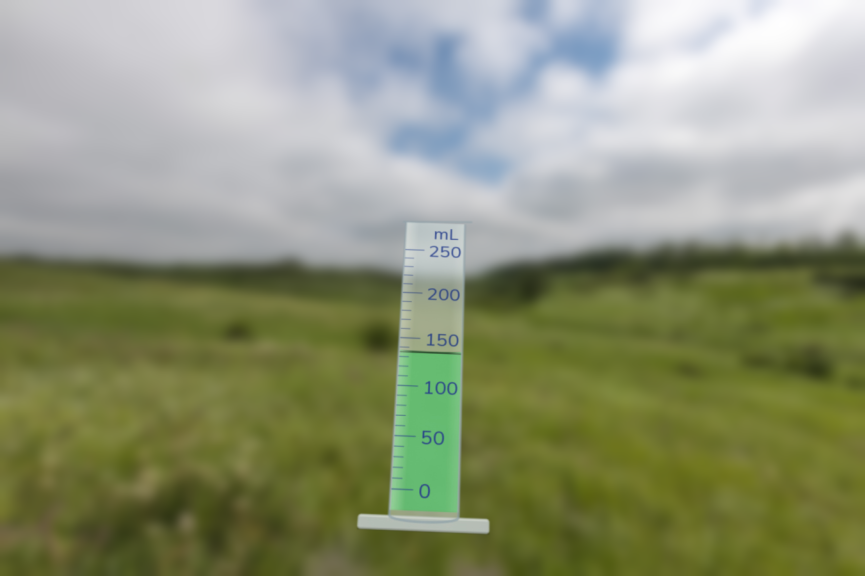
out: 135 mL
